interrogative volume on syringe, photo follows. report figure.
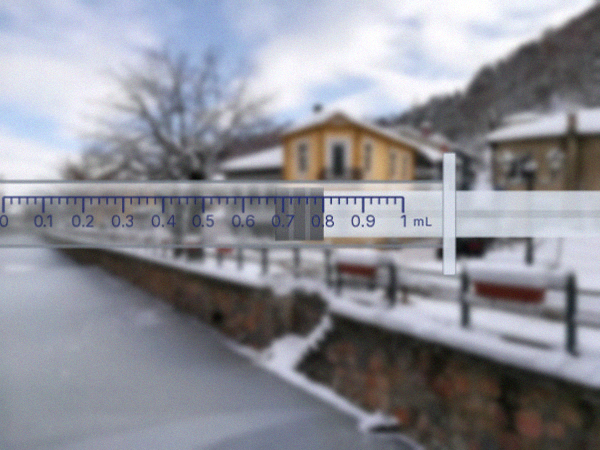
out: 0.68 mL
